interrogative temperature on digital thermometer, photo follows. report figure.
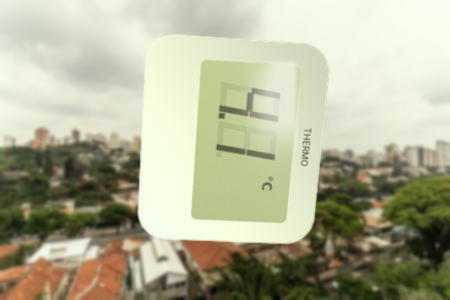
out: 4.1 °C
